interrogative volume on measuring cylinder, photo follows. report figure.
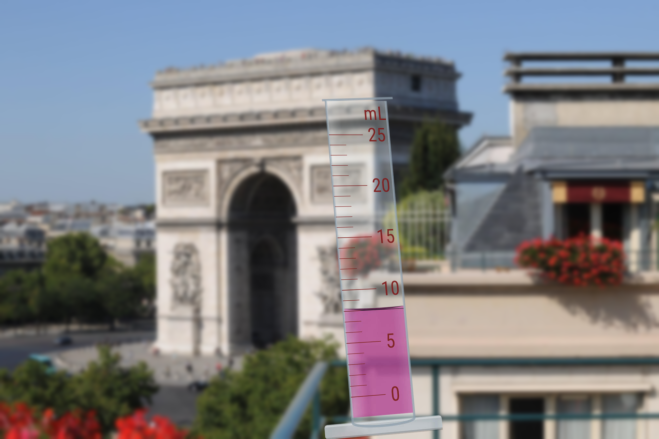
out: 8 mL
